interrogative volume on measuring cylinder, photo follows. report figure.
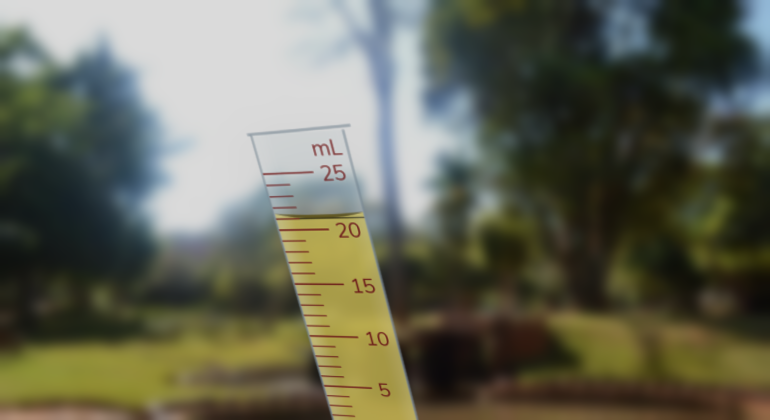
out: 21 mL
